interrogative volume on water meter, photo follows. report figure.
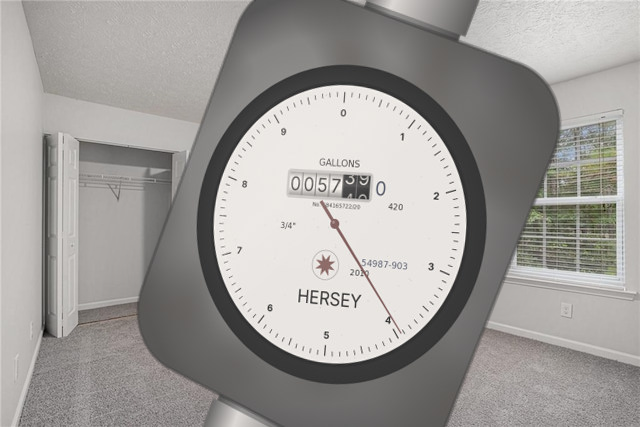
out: 57393.9 gal
